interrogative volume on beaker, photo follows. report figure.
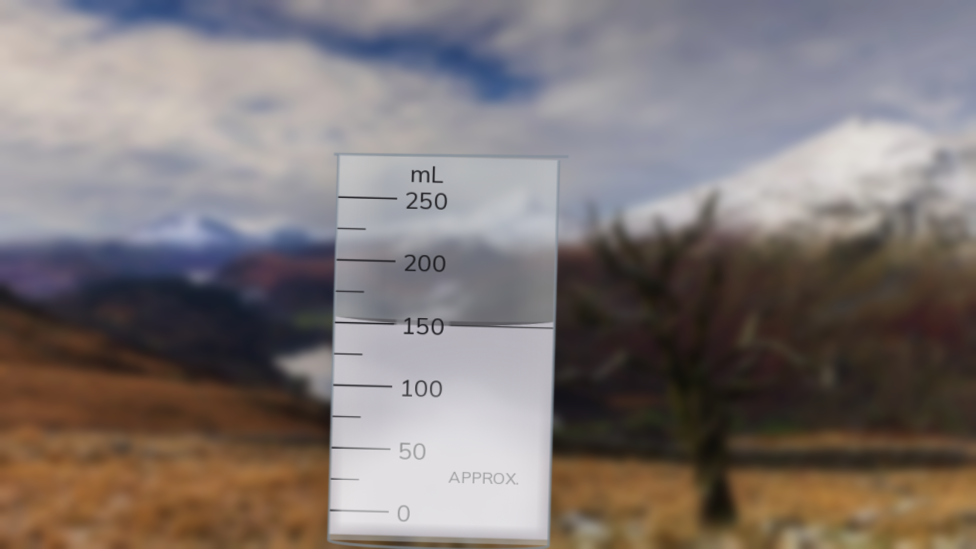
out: 150 mL
